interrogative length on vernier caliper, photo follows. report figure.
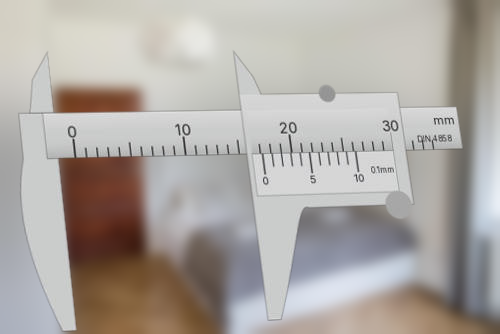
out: 17.2 mm
